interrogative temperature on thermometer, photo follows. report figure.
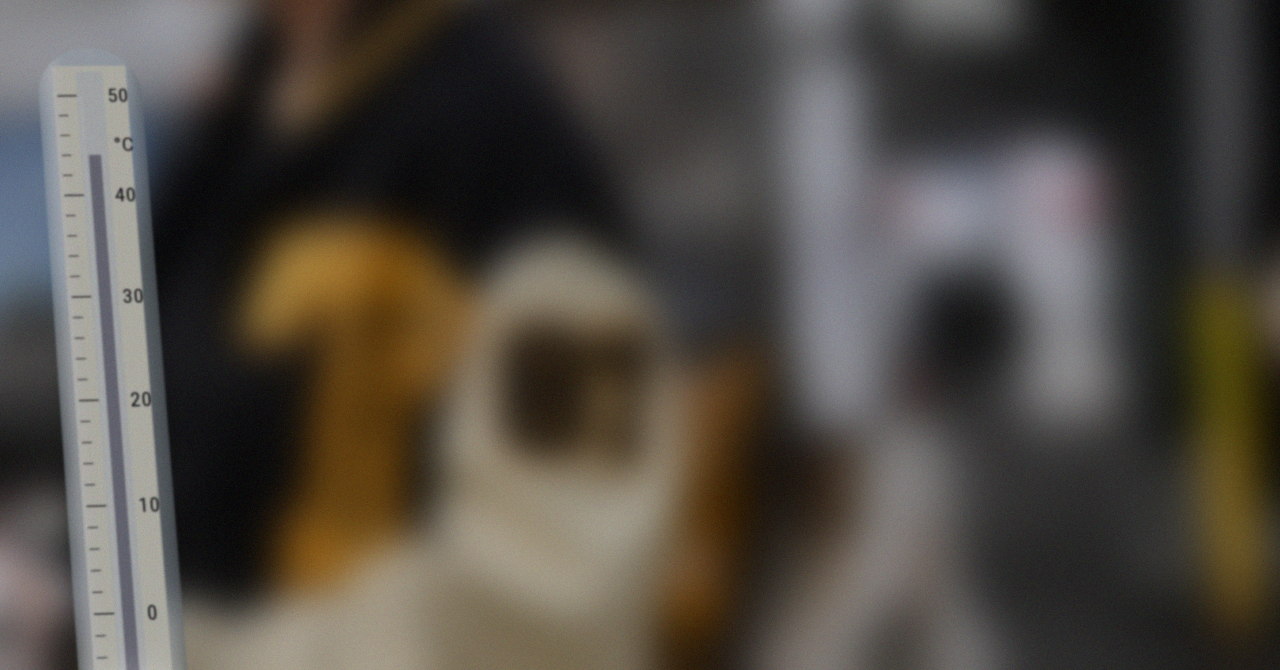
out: 44 °C
